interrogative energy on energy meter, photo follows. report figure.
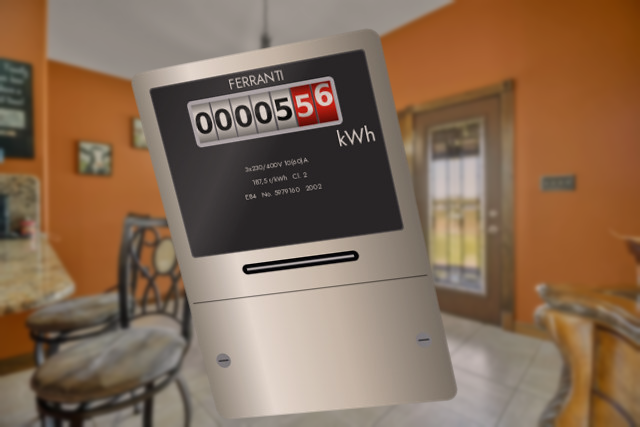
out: 5.56 kWh
